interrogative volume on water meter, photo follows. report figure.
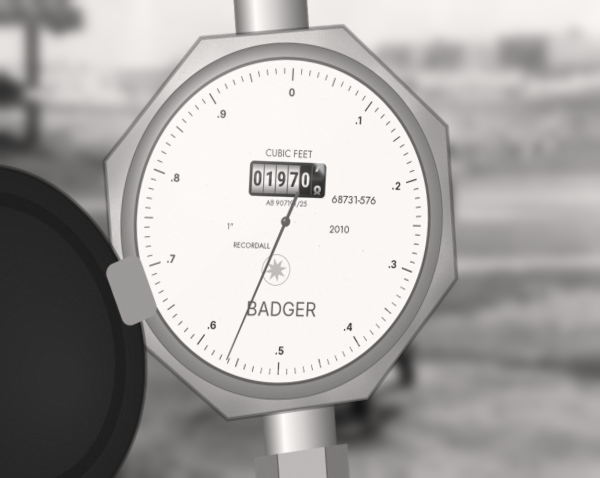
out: 19707.56 ft³
